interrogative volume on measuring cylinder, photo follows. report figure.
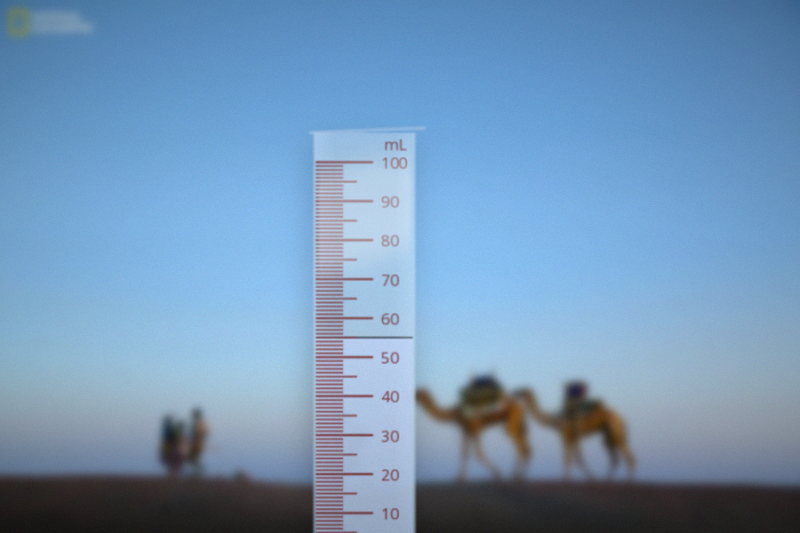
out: 55 mL
